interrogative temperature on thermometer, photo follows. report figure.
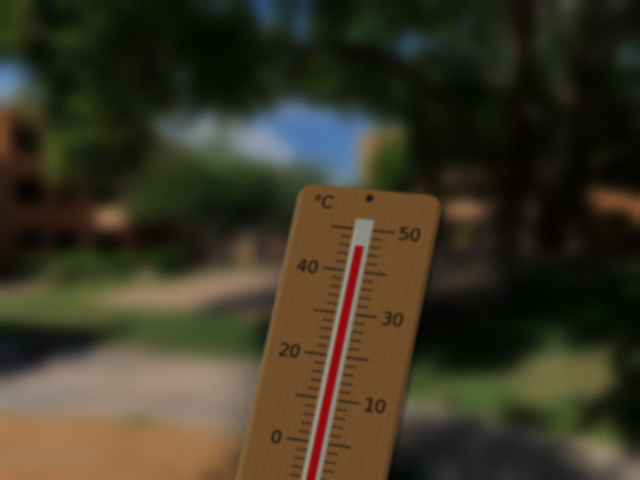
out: 46 °C
